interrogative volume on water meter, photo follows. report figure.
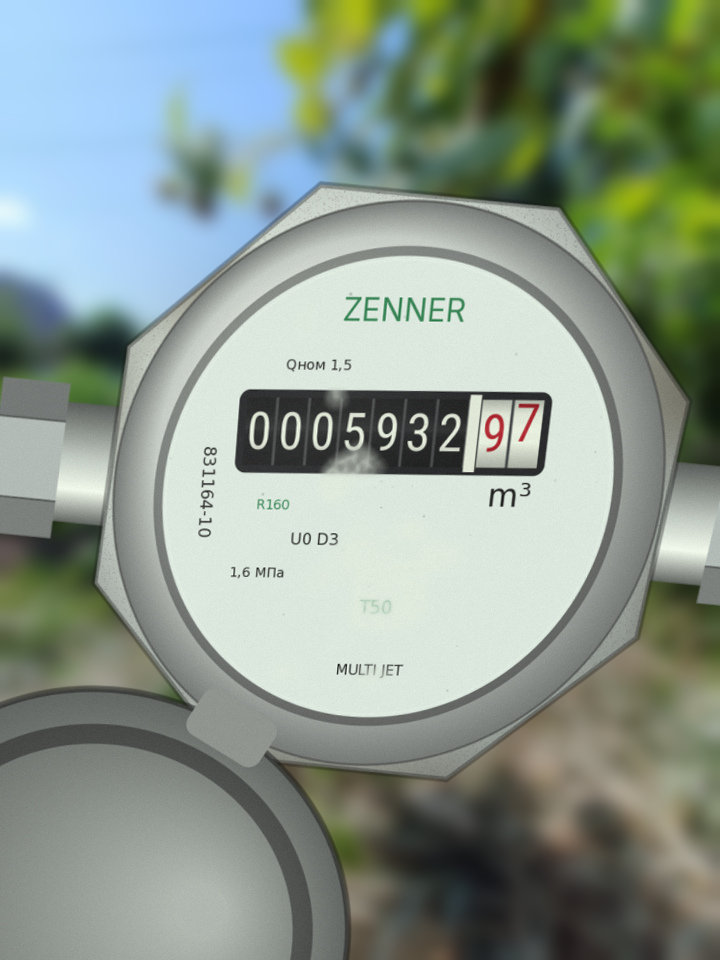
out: 5932.97 m³
